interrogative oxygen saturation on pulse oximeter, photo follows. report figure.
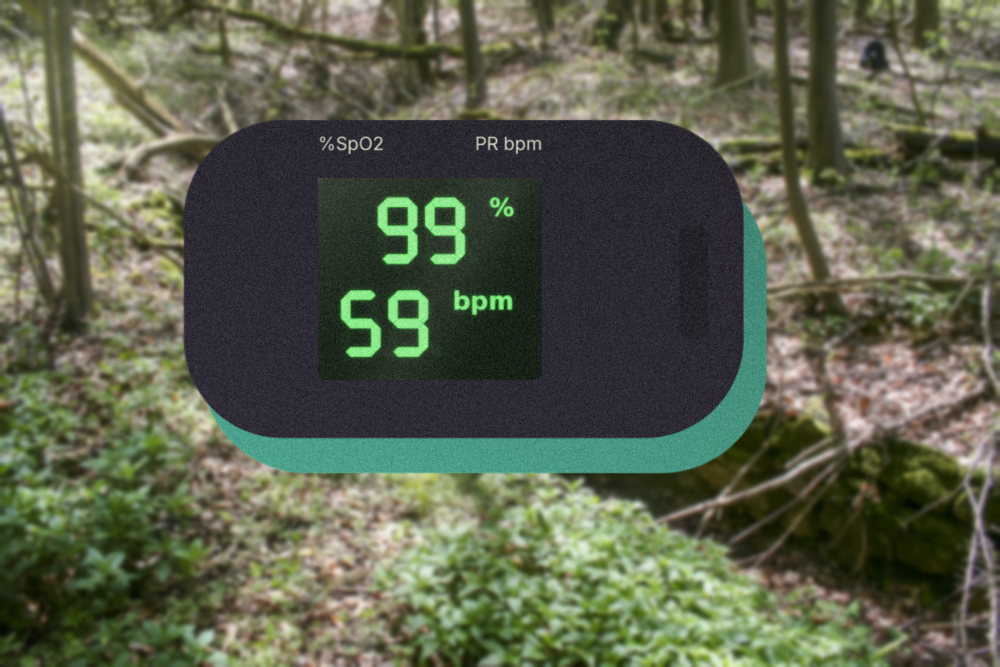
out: 99 %
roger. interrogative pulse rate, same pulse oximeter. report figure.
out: 59 bpm
